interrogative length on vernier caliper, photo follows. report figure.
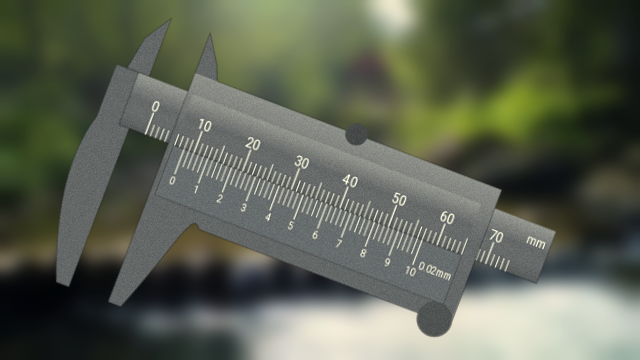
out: 8.0 mm
